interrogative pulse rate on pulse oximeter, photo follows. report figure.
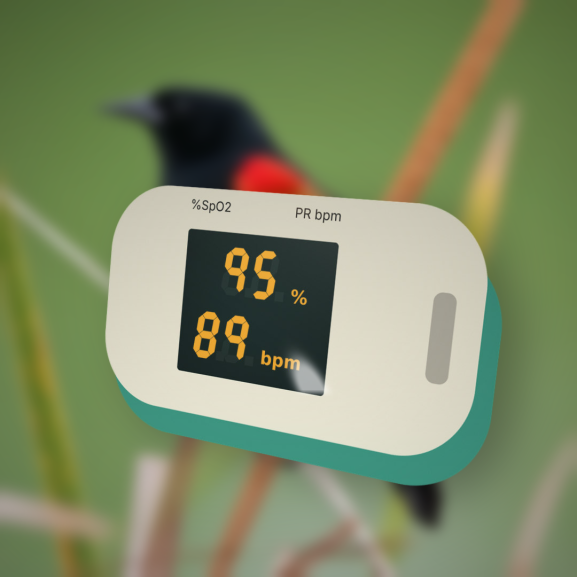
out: 89 bpm
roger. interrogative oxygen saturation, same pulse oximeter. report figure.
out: 95 %
